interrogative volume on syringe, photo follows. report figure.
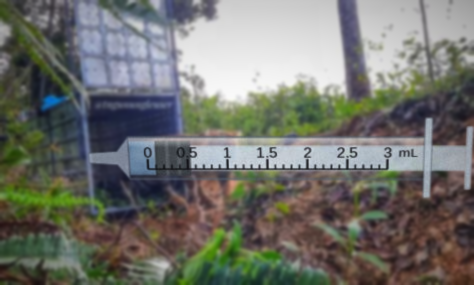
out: 0.1 mL
